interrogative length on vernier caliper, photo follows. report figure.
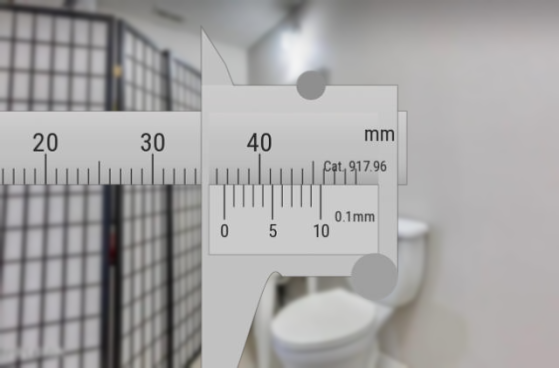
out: 36.7 mm
